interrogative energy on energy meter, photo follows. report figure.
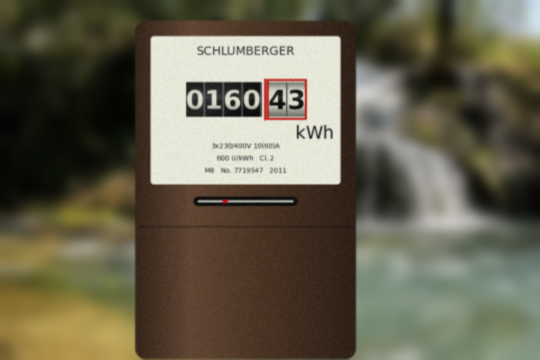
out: 160.43 kWh
